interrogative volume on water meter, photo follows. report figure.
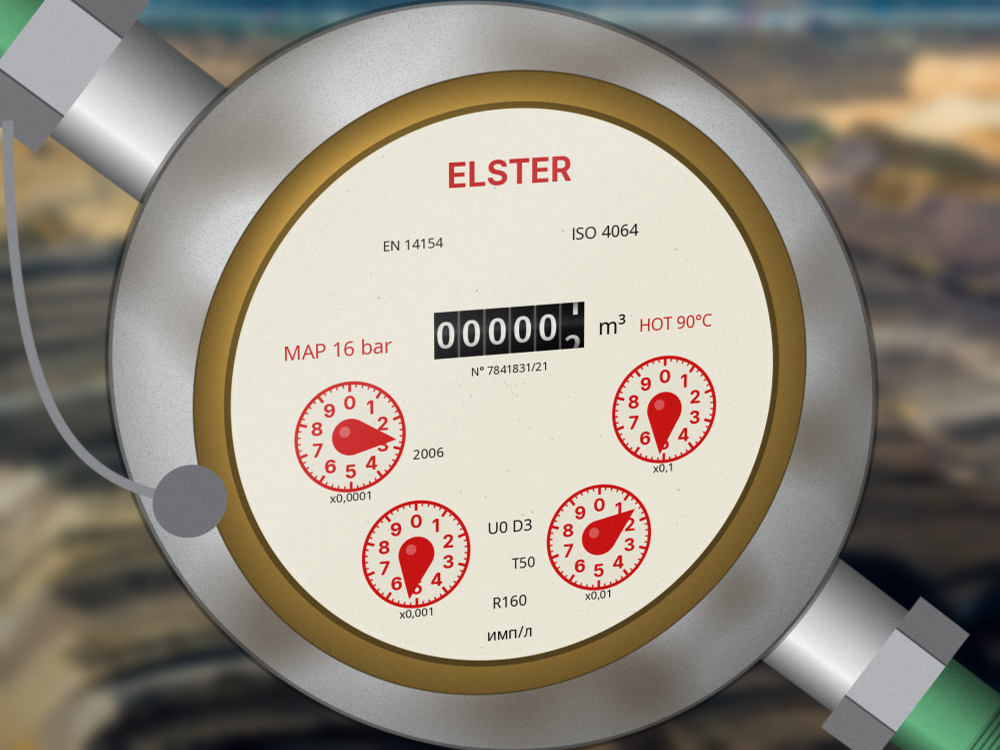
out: 1.5152 m³
